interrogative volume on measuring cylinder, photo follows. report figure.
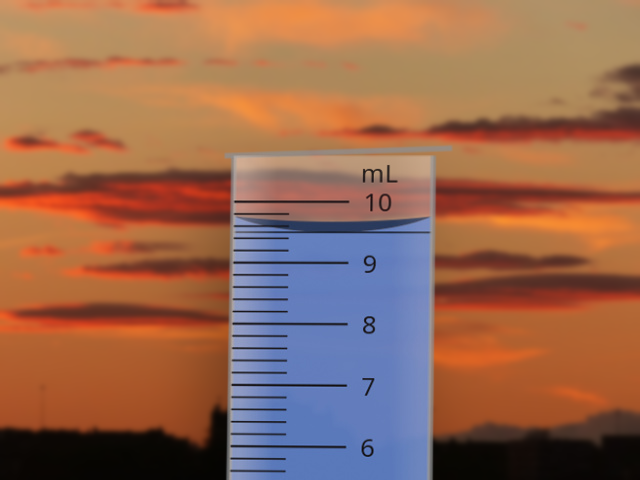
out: 9.5 mL
